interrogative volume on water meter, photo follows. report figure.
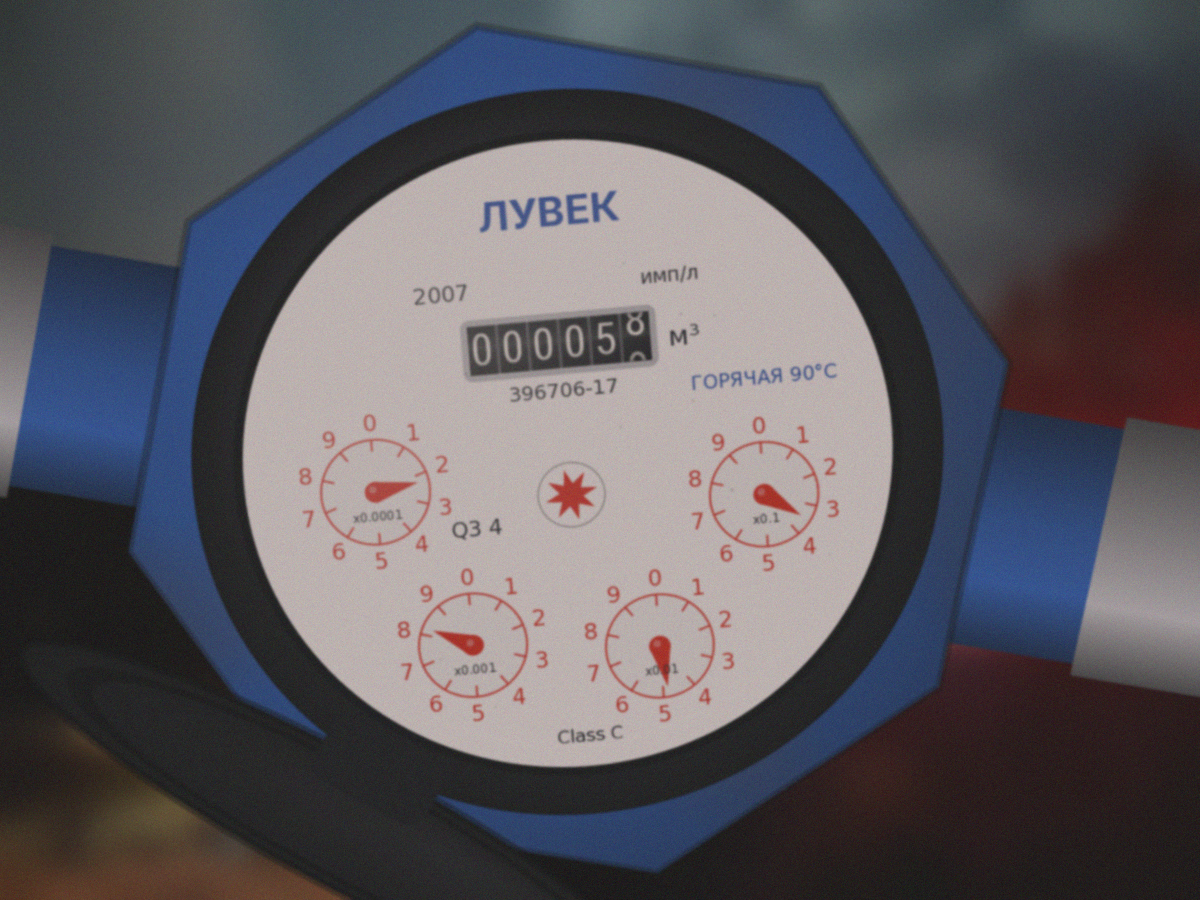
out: 58.3482 m³
